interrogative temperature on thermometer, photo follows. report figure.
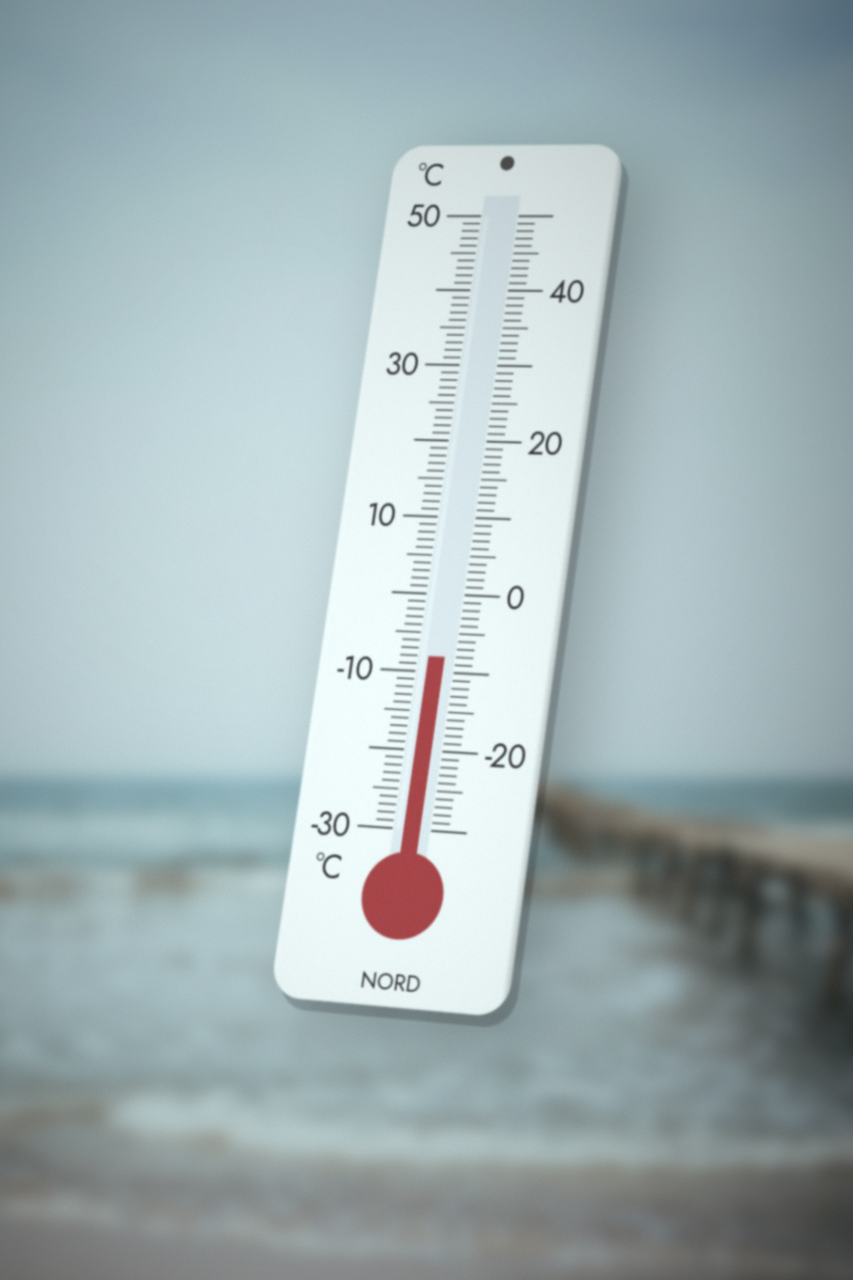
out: -8 °C
